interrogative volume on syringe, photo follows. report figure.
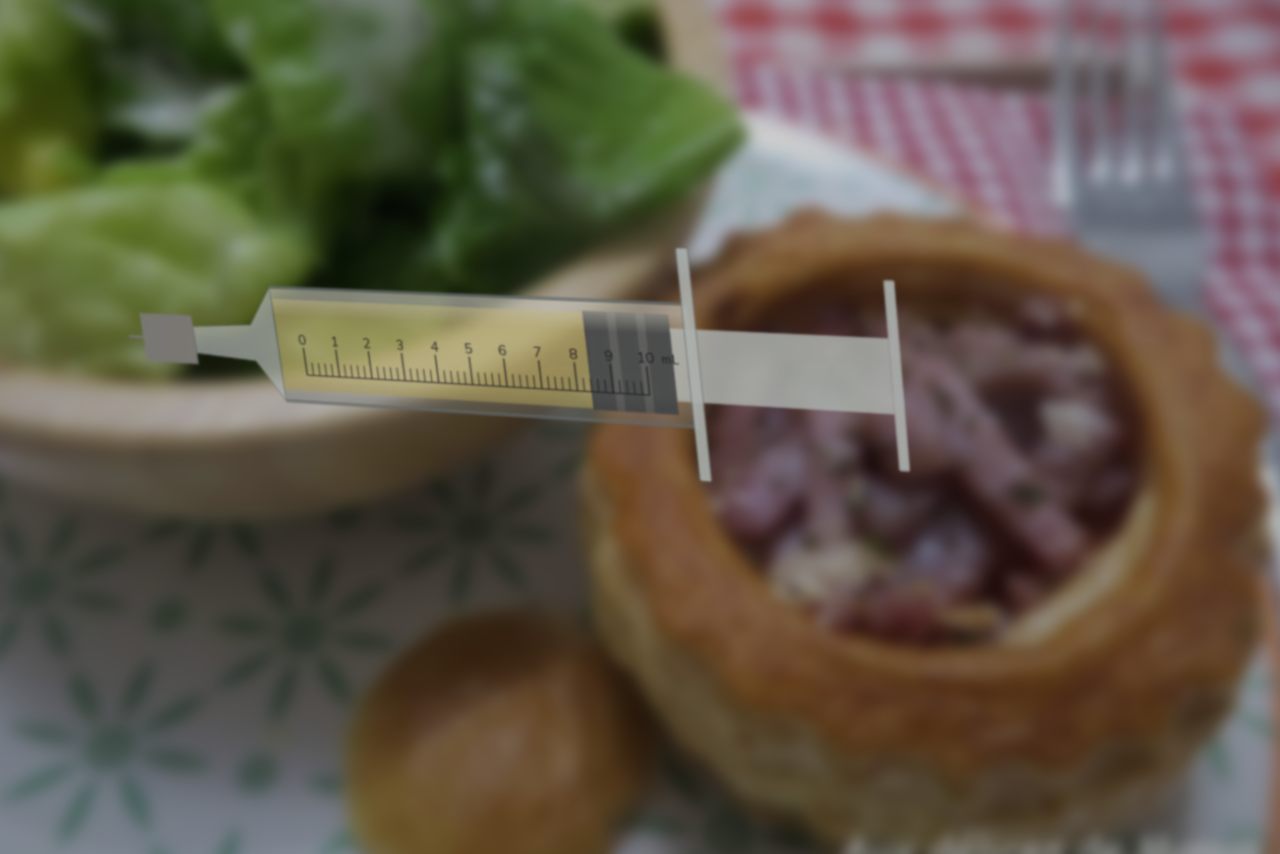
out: 8.4 mL
